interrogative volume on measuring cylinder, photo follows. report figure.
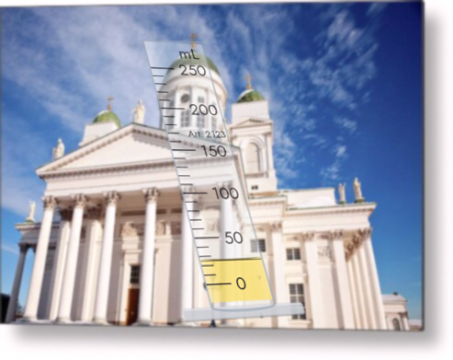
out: 25 mL
